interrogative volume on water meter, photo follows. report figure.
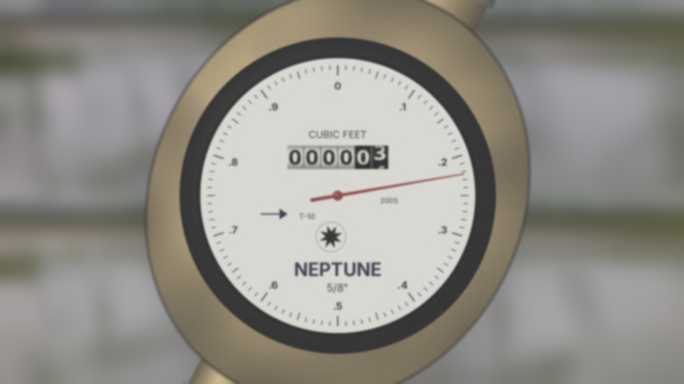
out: 3.22 ft³
